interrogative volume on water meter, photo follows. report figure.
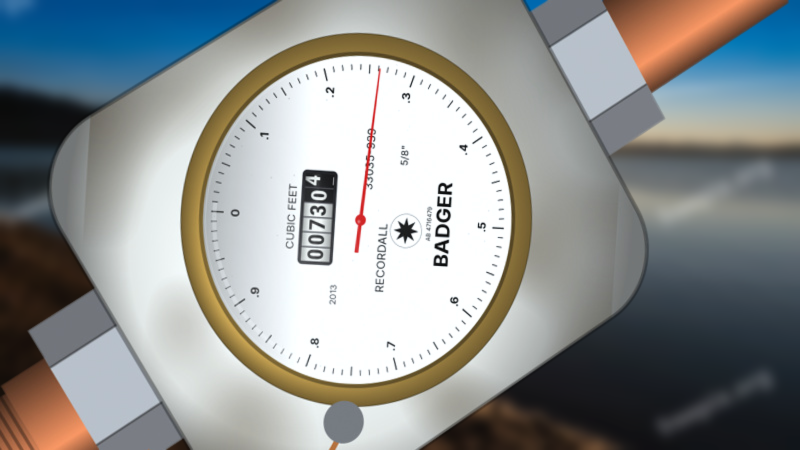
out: 7304.26 ft³
